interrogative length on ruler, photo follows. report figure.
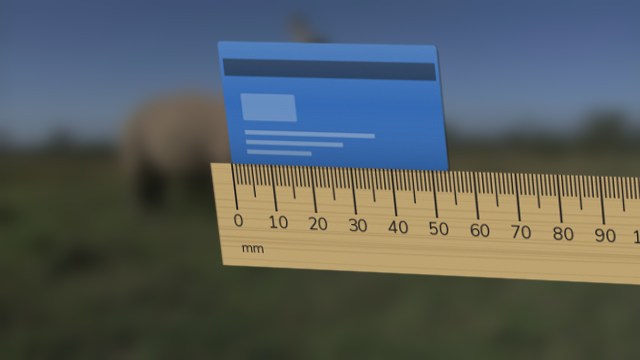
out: 54 mm
